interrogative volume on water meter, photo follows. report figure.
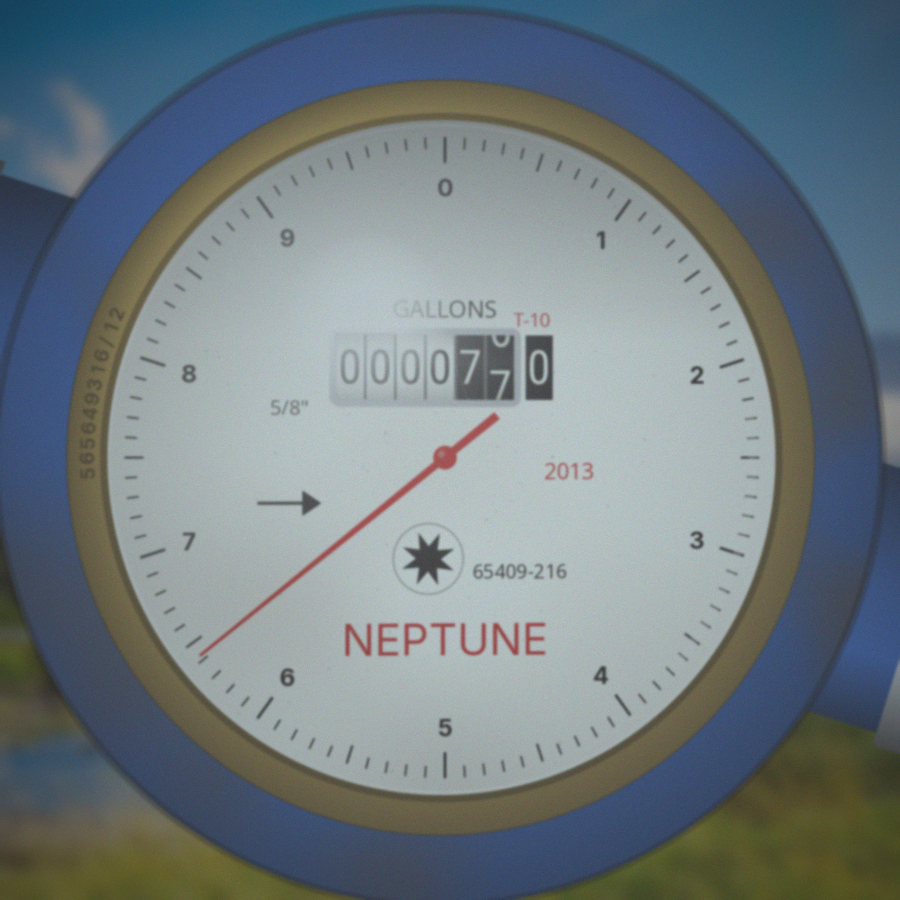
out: 766.4 gal
